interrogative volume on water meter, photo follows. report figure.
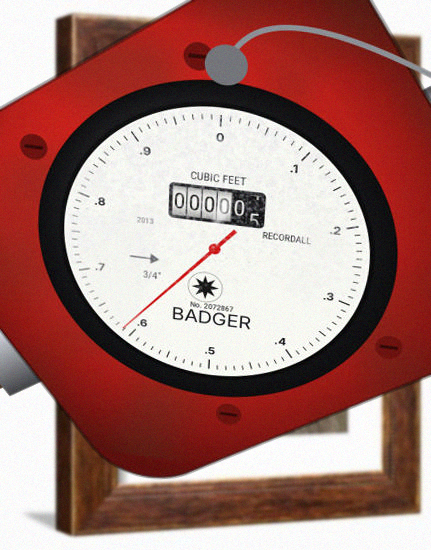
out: 4.61 ft³
